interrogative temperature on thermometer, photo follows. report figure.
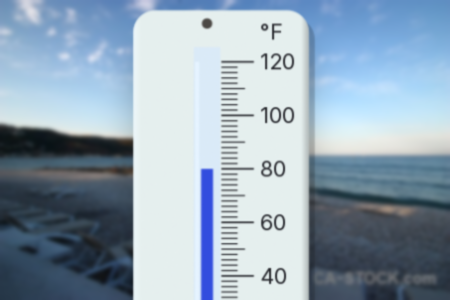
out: 80 °F
